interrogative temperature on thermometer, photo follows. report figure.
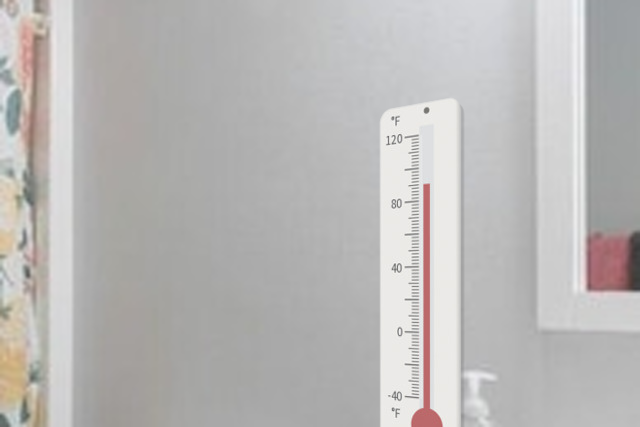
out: 90 °F
